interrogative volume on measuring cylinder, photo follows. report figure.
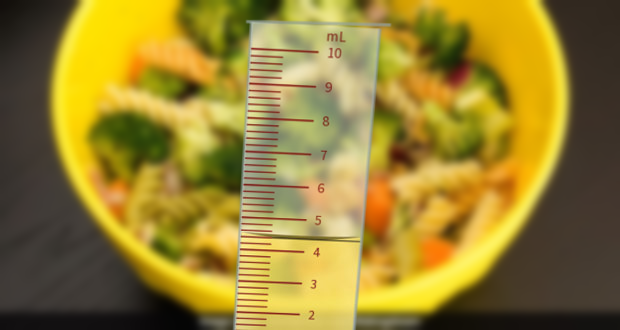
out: 4.4 mL
